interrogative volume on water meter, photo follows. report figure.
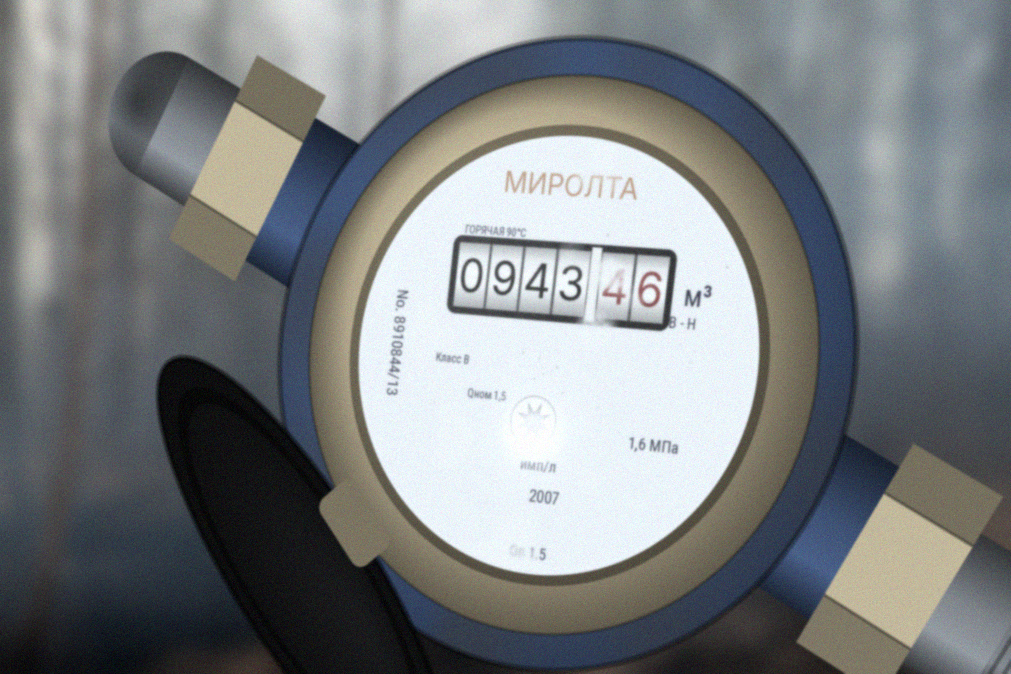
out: 943.46 m³
